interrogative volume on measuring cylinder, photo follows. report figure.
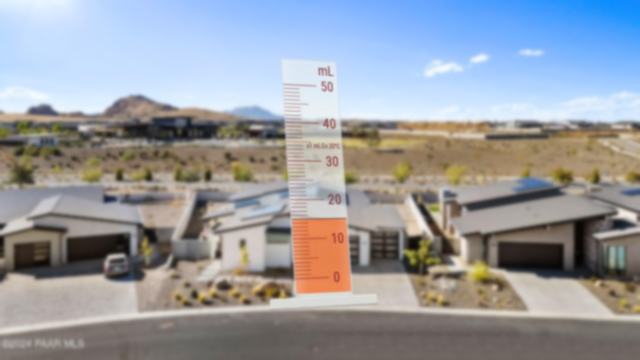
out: 15 mL
